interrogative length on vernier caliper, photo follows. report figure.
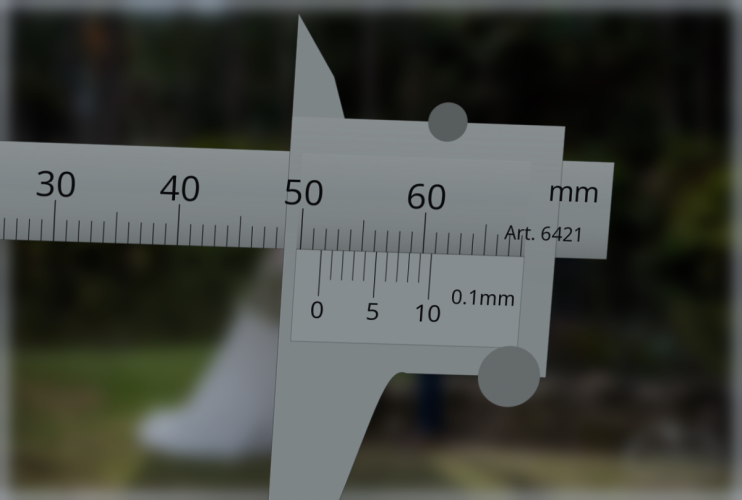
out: 51.7 mm
